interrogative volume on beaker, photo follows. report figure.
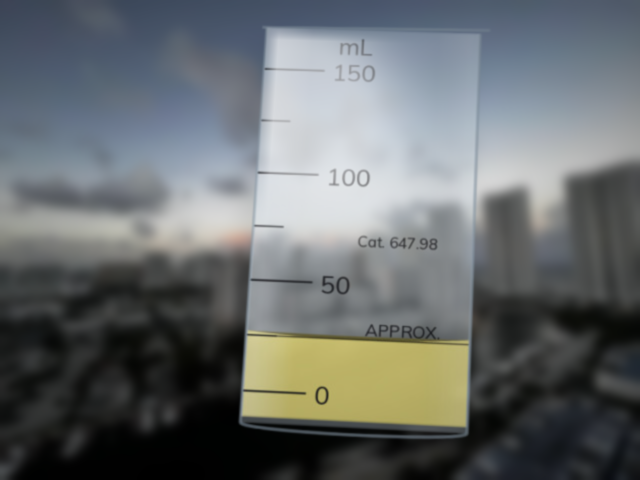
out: 25 mL
